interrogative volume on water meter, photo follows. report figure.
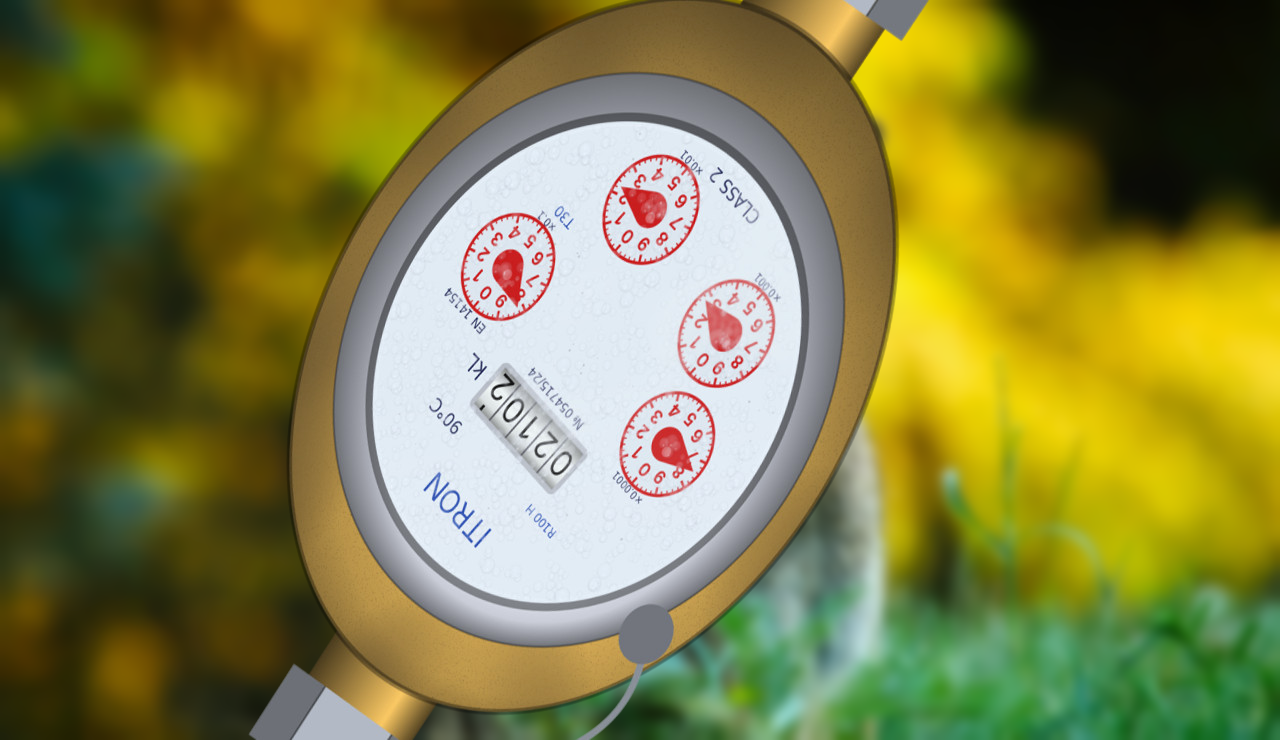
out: 2101.8227 kL
